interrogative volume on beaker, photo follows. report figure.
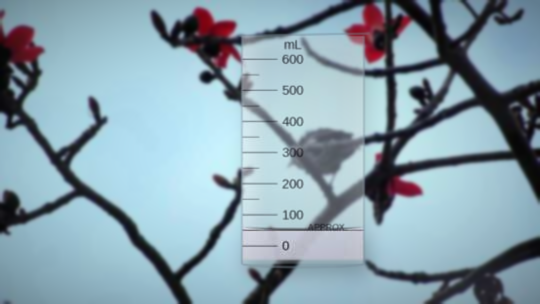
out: 50 mL
